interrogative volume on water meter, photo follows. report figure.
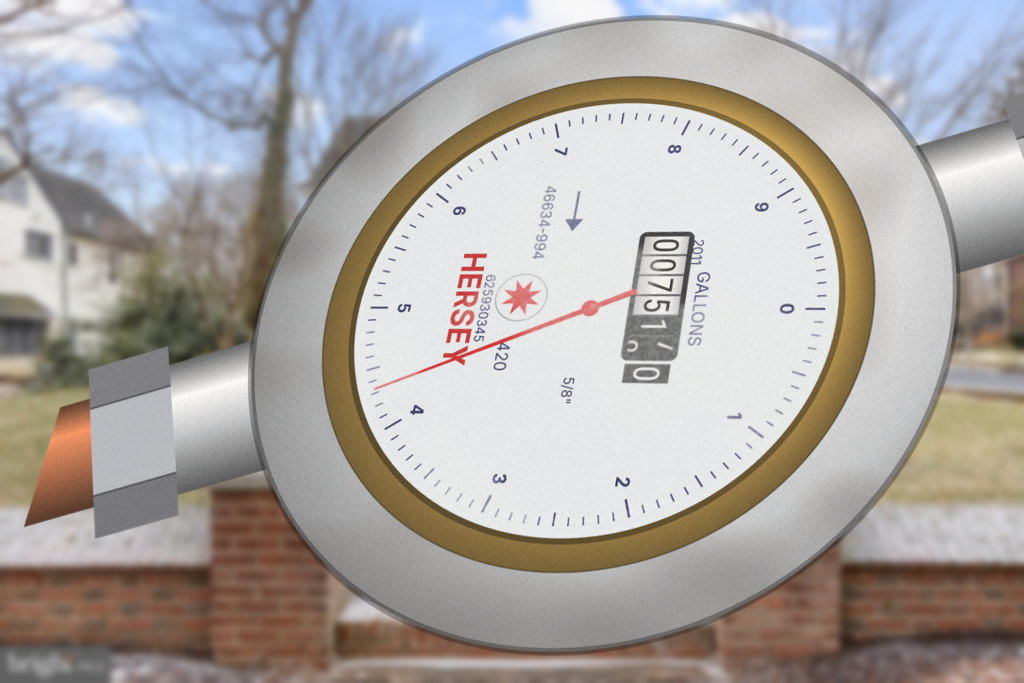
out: 75174.3 gal
